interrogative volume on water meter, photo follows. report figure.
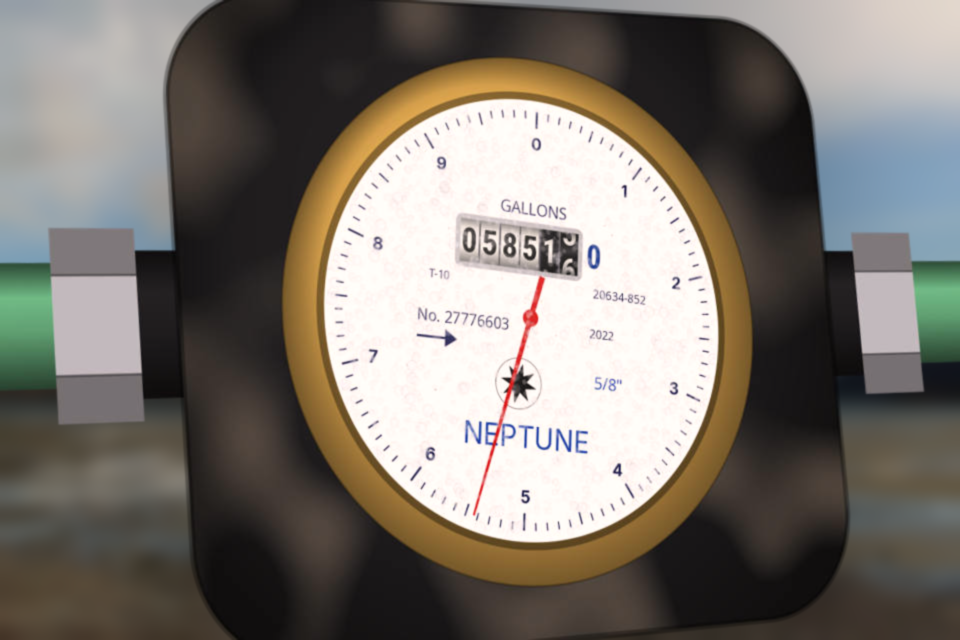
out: 585155.4 gal
